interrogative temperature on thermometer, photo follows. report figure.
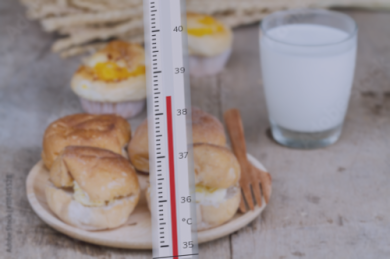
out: 38.4 °C
